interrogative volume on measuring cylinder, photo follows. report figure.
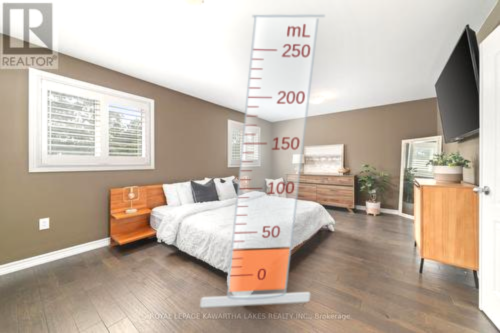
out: 30 mL
